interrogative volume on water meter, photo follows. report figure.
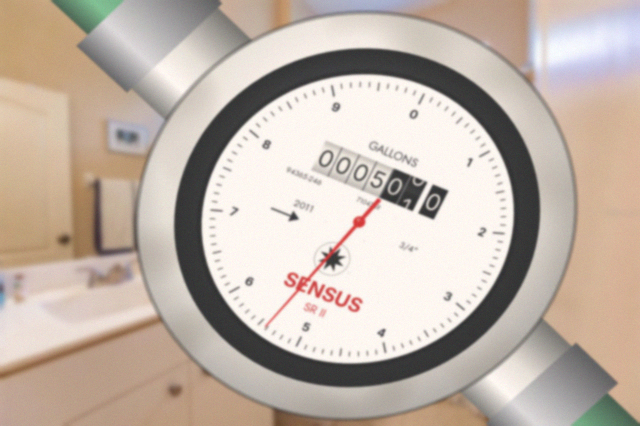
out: 5005.4 gal
